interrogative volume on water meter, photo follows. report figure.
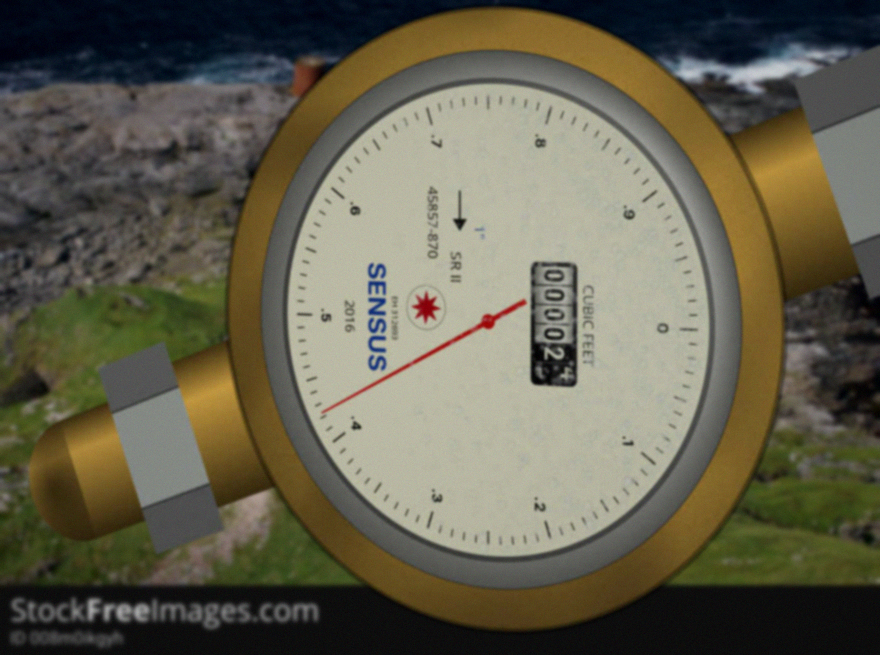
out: 24.42 ft³
